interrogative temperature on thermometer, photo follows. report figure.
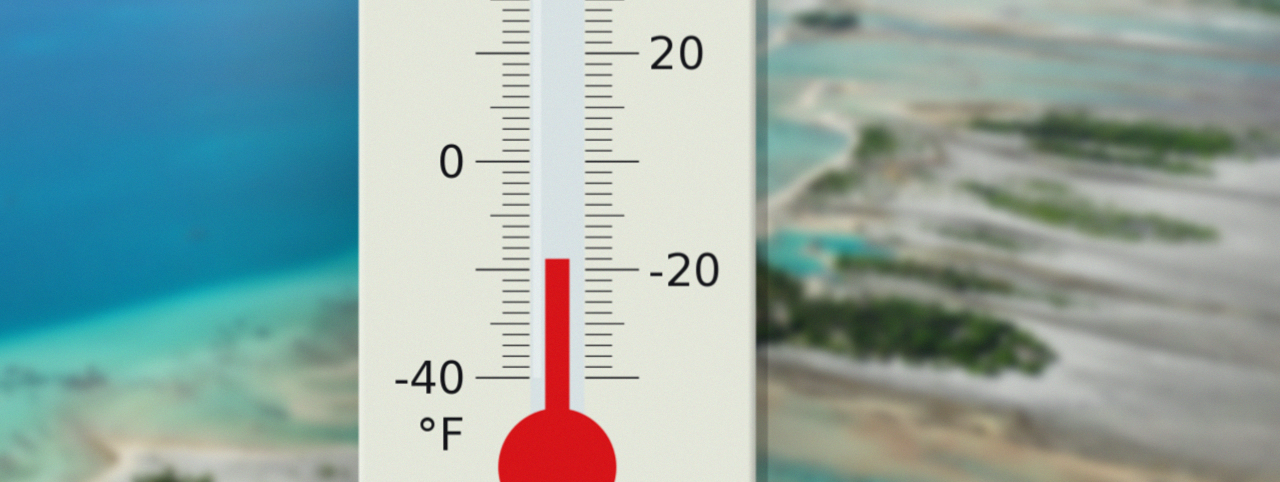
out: -18 °F
